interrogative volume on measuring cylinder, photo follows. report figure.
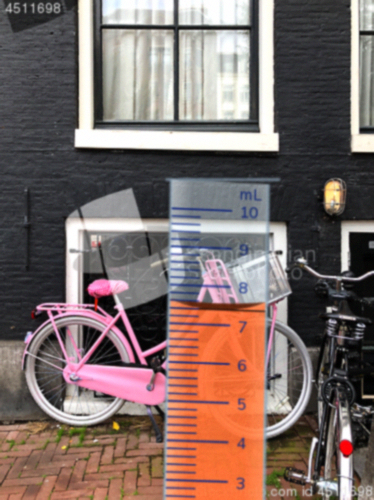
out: 7.4 mL
